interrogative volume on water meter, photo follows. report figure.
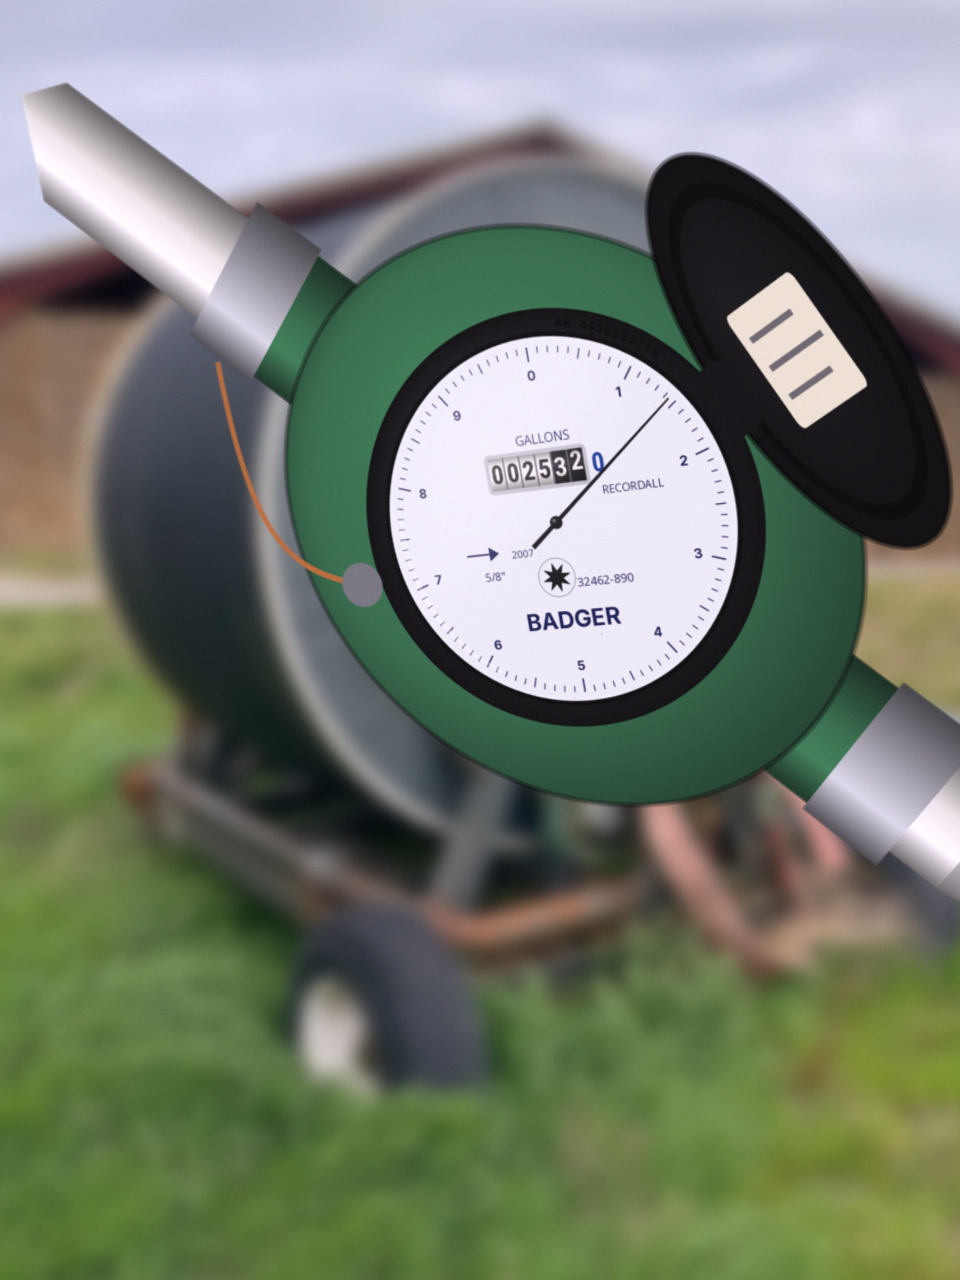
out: 25321.4 gal
